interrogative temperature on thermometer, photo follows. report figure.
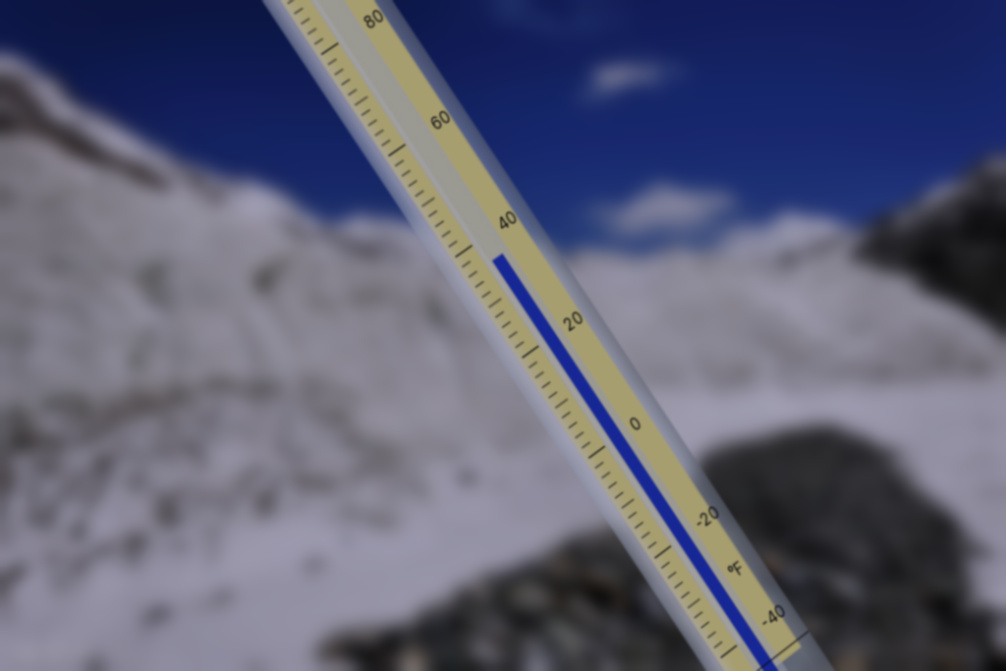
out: 36 °F
